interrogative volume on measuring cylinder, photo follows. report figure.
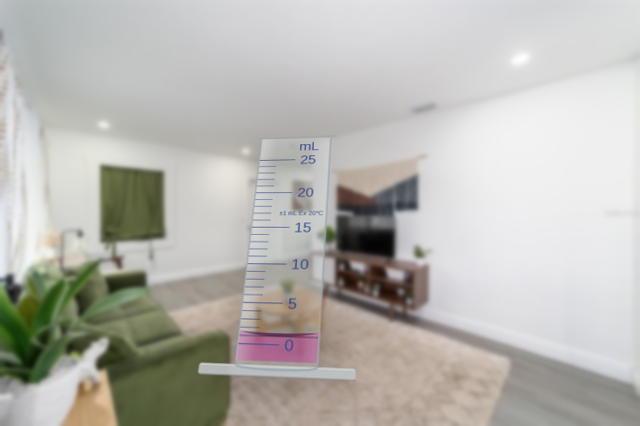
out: 1 mL
